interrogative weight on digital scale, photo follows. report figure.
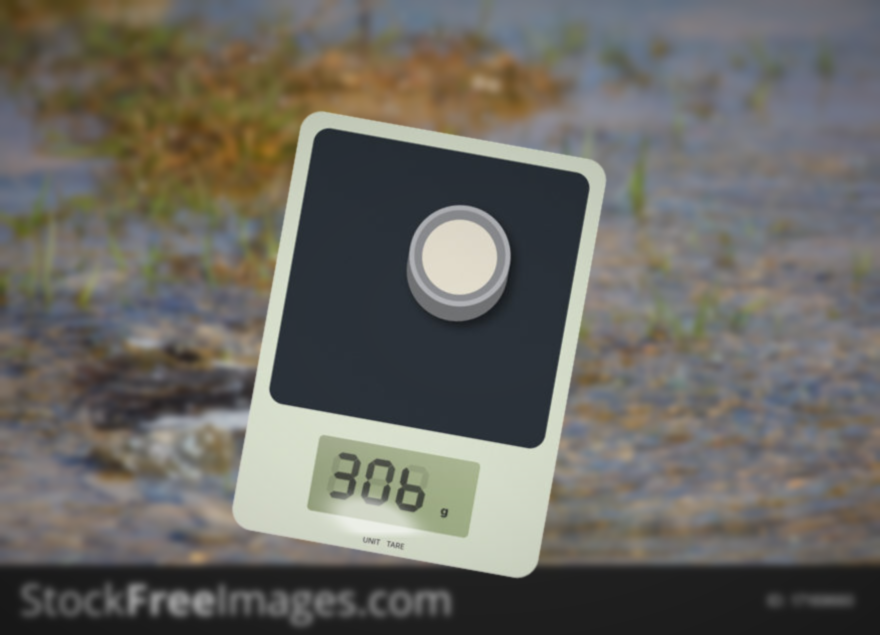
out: 306 g
